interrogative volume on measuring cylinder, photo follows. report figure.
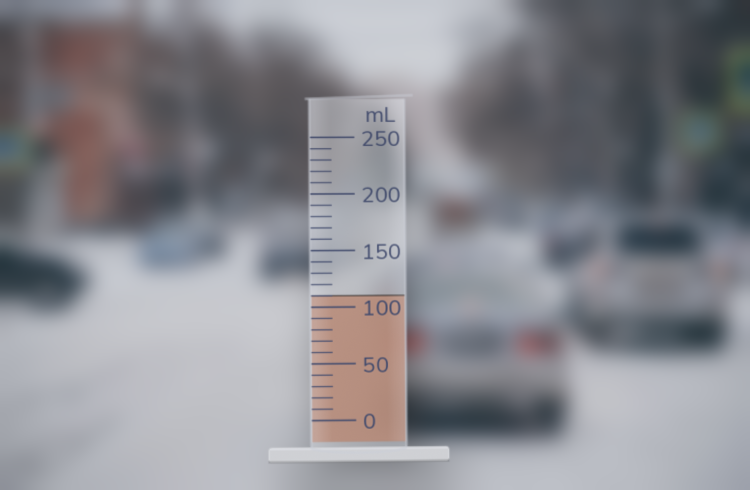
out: 110 mL
